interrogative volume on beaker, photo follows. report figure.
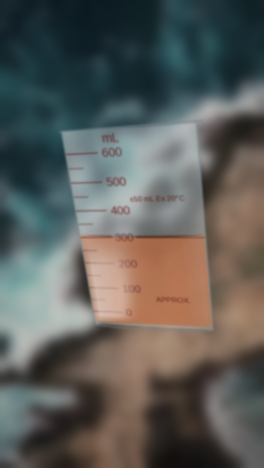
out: 300 mL
